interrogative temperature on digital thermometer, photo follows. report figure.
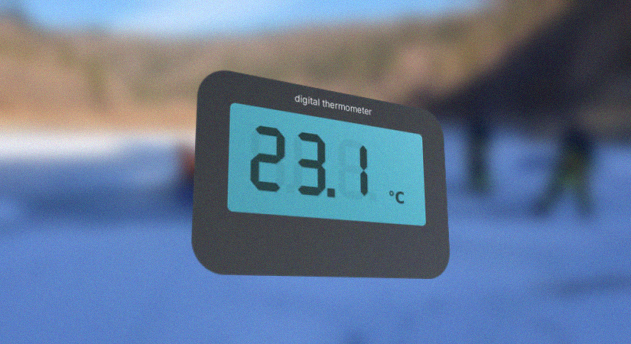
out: 23.1 °C
